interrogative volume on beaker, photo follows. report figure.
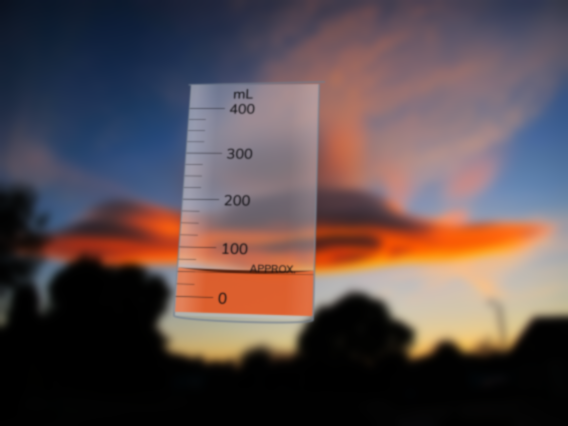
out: 50 mL
